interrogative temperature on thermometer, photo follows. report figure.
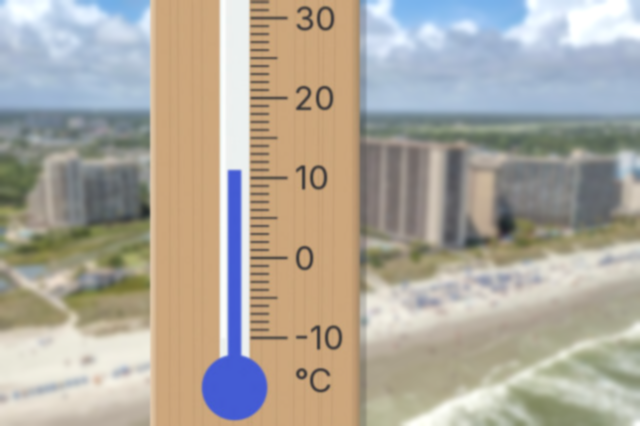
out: 11 °C
